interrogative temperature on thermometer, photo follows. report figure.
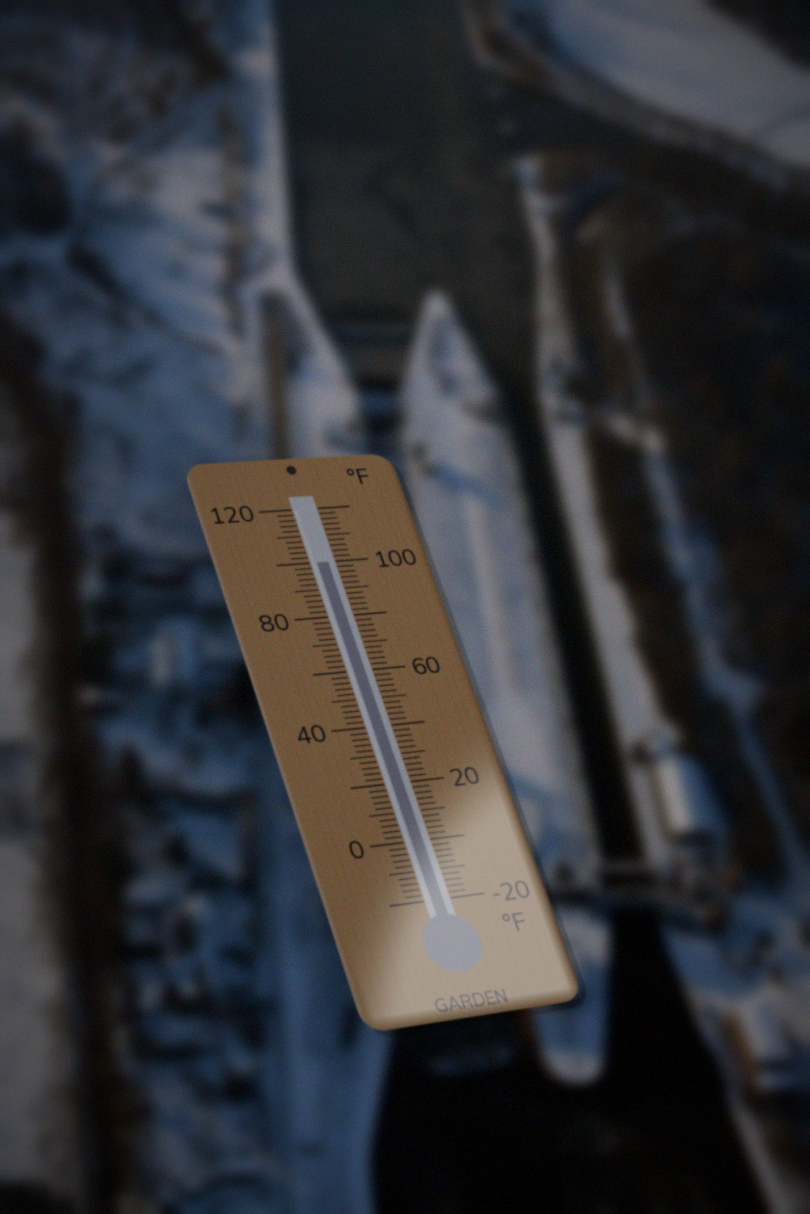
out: 100 °F
